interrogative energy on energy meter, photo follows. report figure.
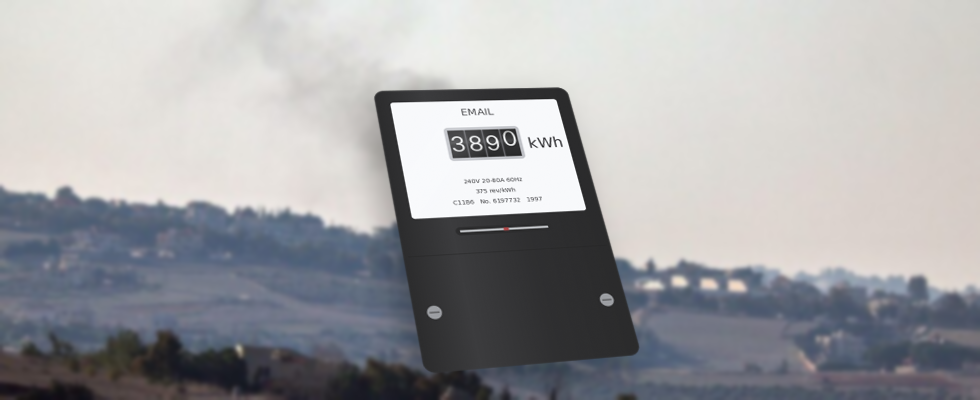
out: 3890 kWh
